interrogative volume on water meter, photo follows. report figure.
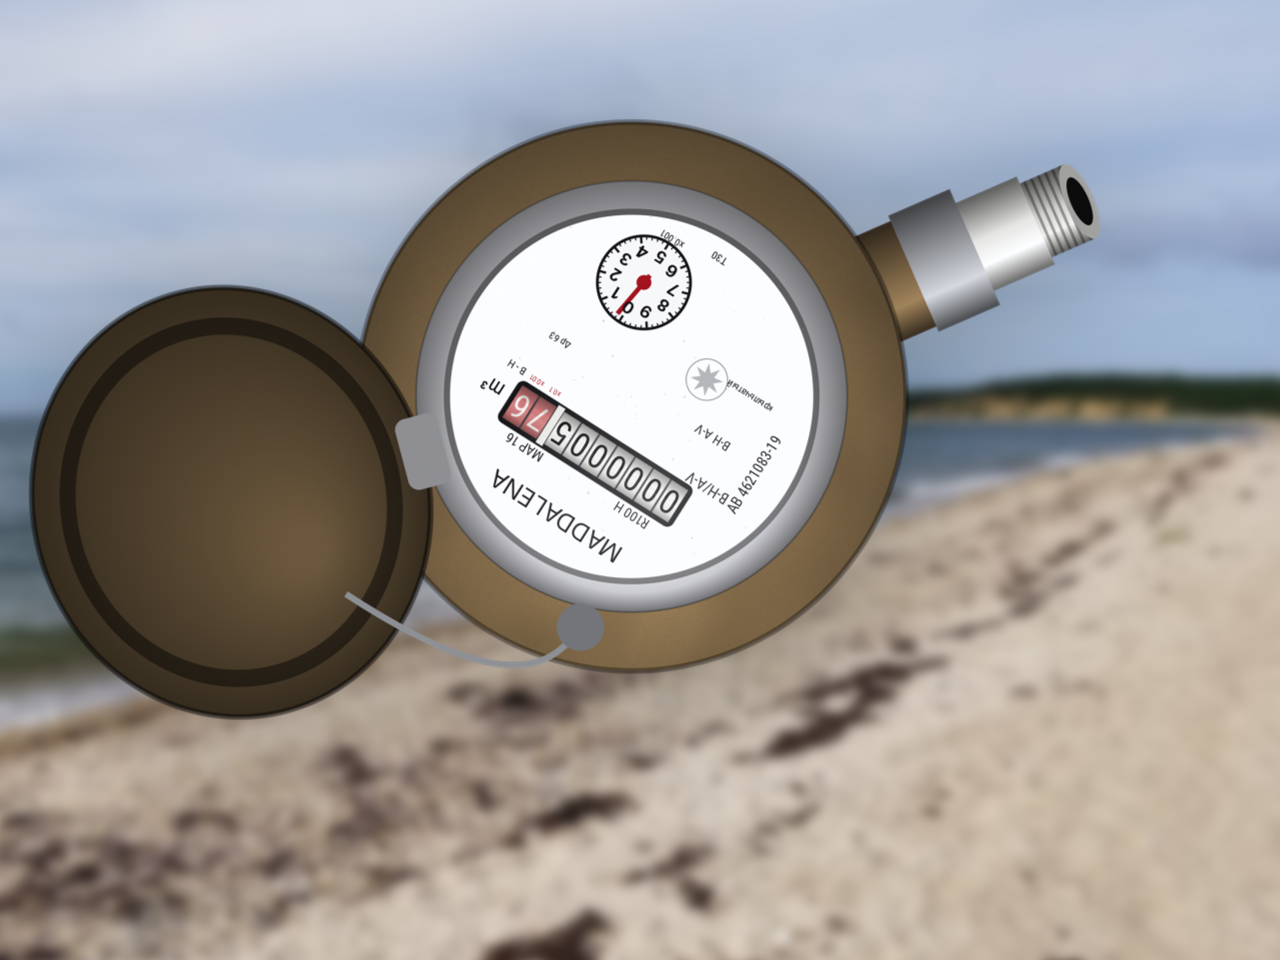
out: 5.760 m³
